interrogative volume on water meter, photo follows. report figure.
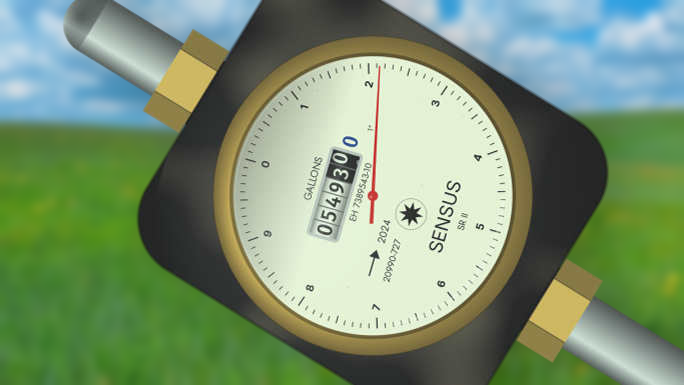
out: 549302.1 gal
